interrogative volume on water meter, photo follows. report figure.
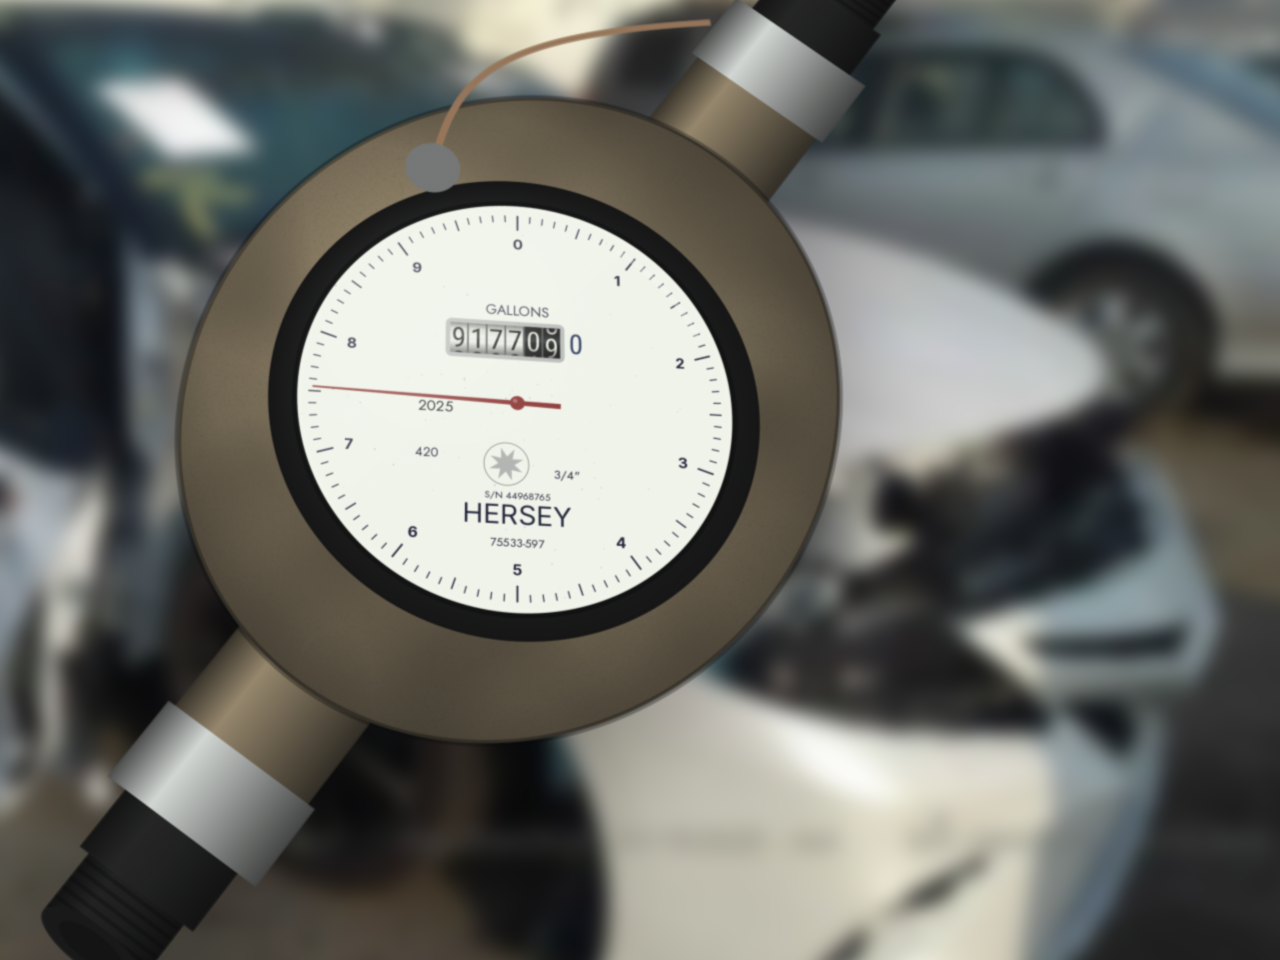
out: 9177087.5 gal
